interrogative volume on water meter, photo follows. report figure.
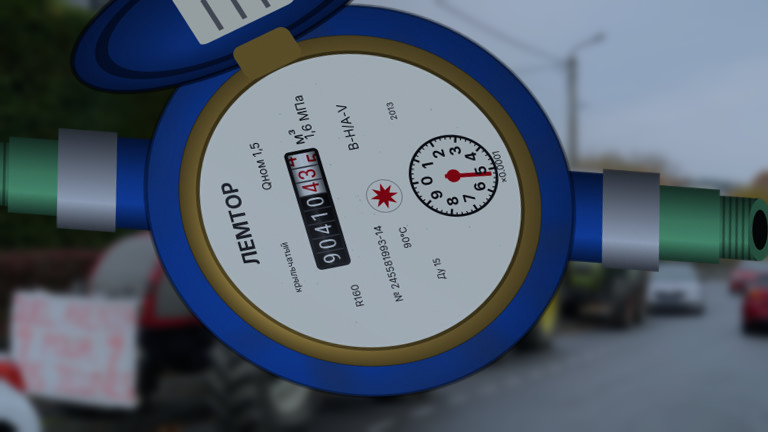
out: 90410.4345 m³
